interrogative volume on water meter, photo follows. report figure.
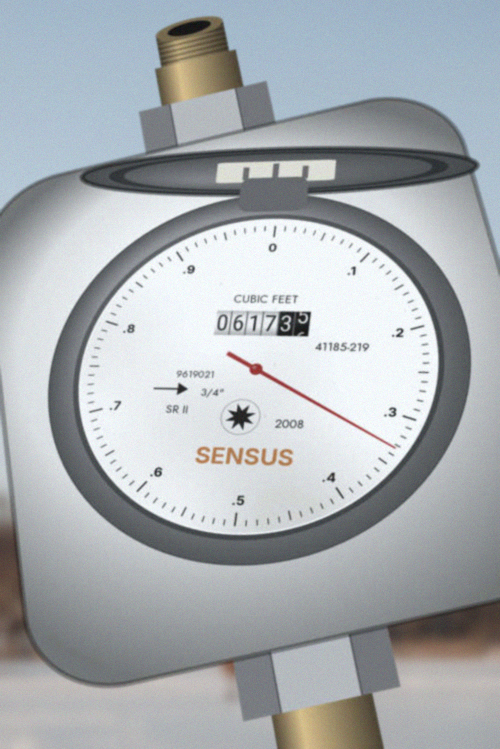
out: 61735.33 ft³
